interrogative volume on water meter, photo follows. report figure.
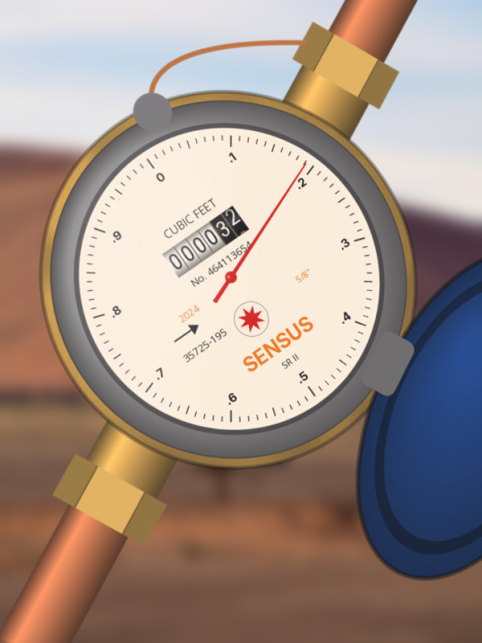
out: 32.19 ft³
